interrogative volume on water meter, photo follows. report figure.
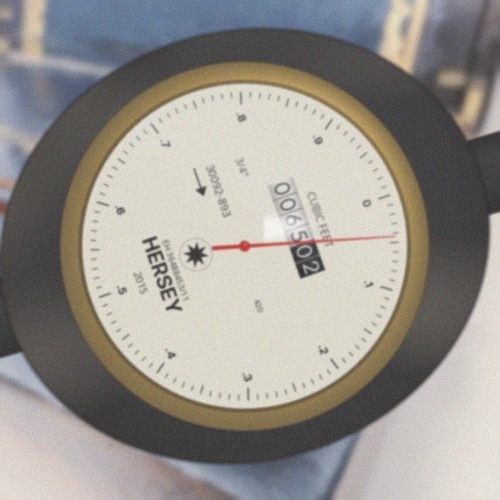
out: 6502.04 ft³
